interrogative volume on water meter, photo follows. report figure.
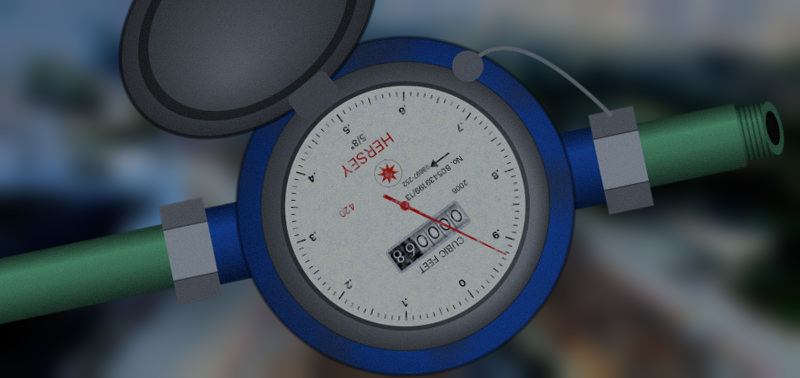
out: 67.92 ft³
